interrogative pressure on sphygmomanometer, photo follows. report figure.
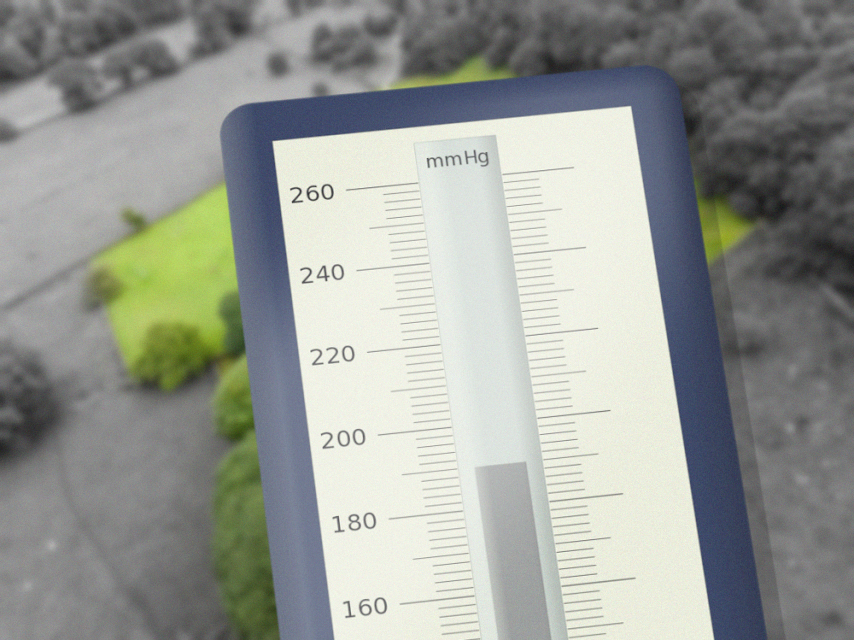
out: 190 mmHg
